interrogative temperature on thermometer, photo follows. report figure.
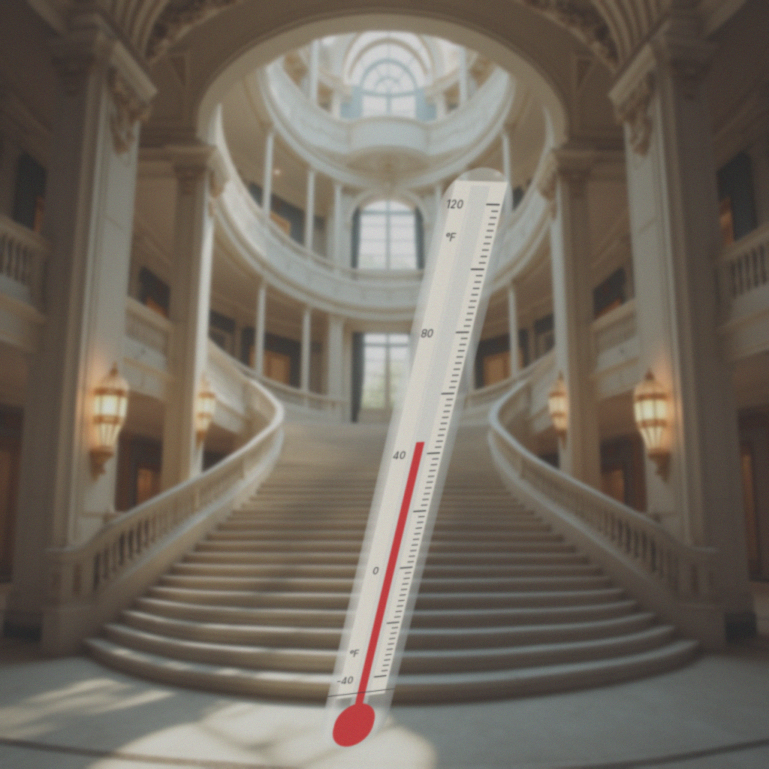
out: 44 °F
